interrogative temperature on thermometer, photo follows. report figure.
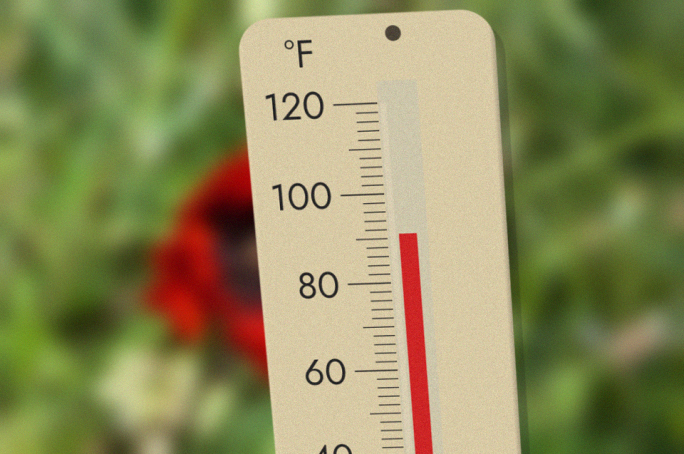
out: 91 °F
